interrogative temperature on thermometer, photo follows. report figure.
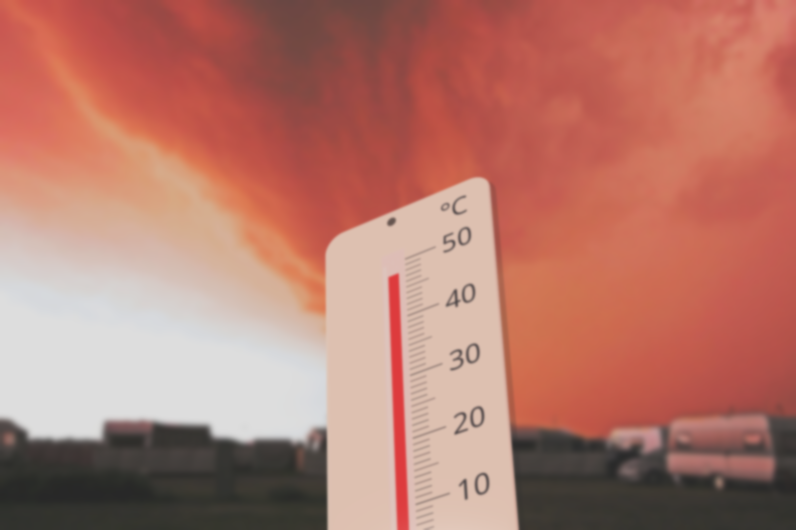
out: 48 °C
